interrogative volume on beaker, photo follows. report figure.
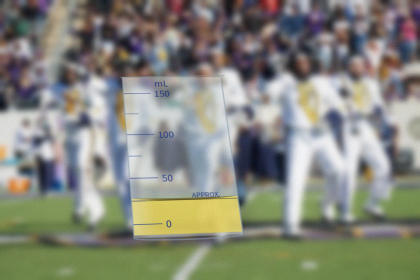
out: 25 mL
